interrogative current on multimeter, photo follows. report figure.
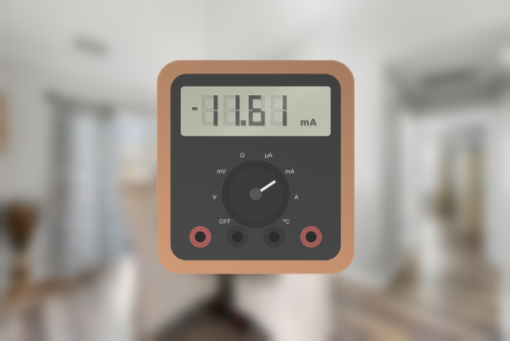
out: -11.61 mA
